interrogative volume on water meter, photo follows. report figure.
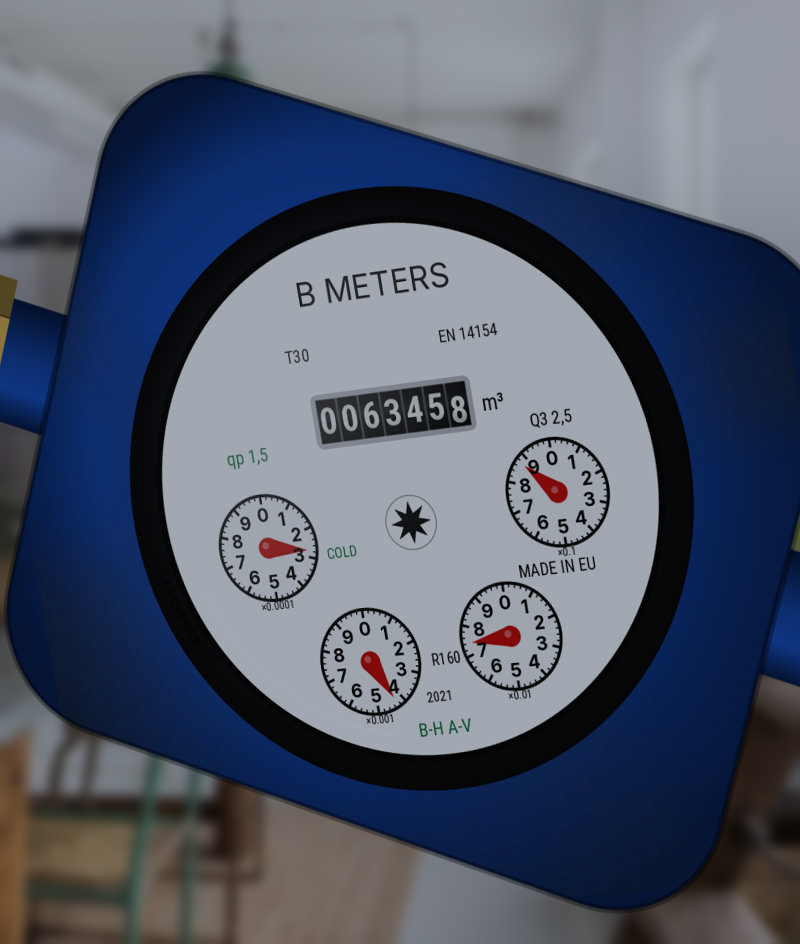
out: 63457.8742 m³
